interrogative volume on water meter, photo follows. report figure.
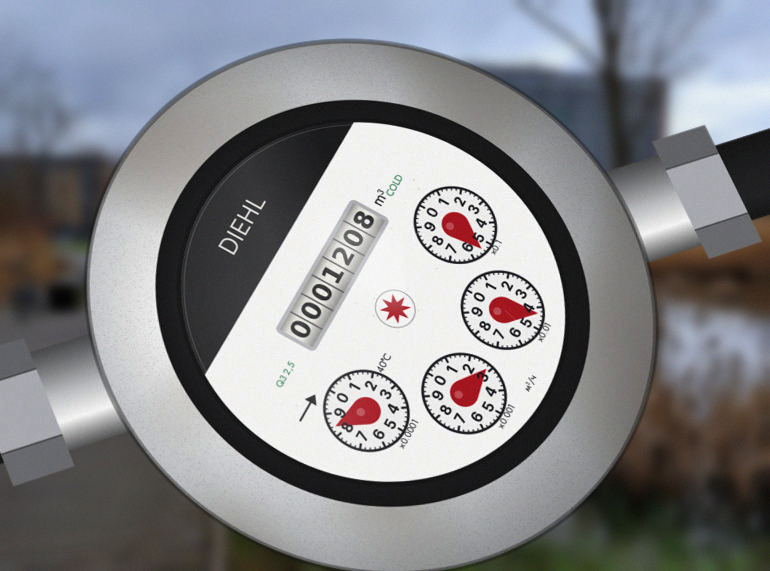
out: 1208.5428 m³
